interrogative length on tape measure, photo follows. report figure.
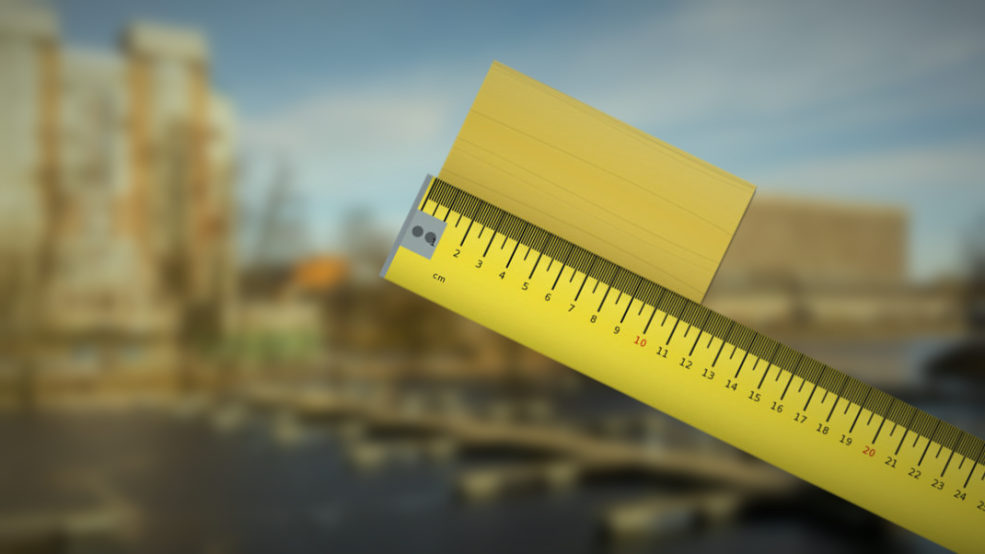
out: 11.5 cm
